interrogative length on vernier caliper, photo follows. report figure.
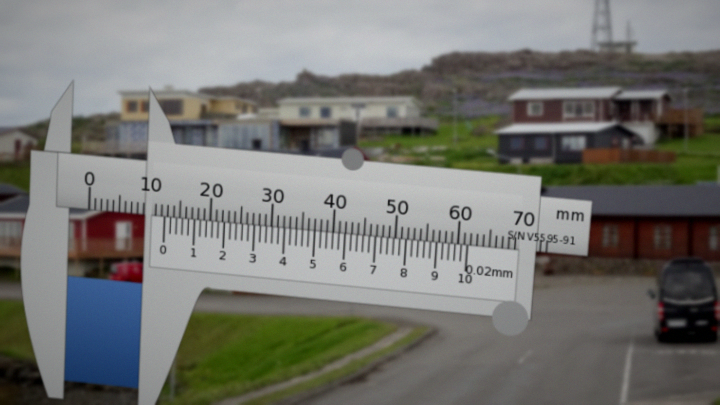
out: 12.5 mm
